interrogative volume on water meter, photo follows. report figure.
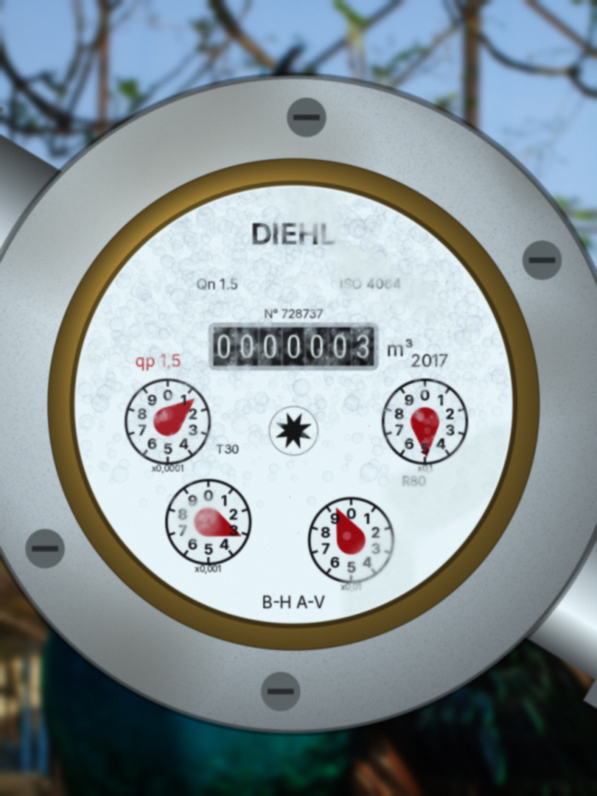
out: 3.4931 m³
